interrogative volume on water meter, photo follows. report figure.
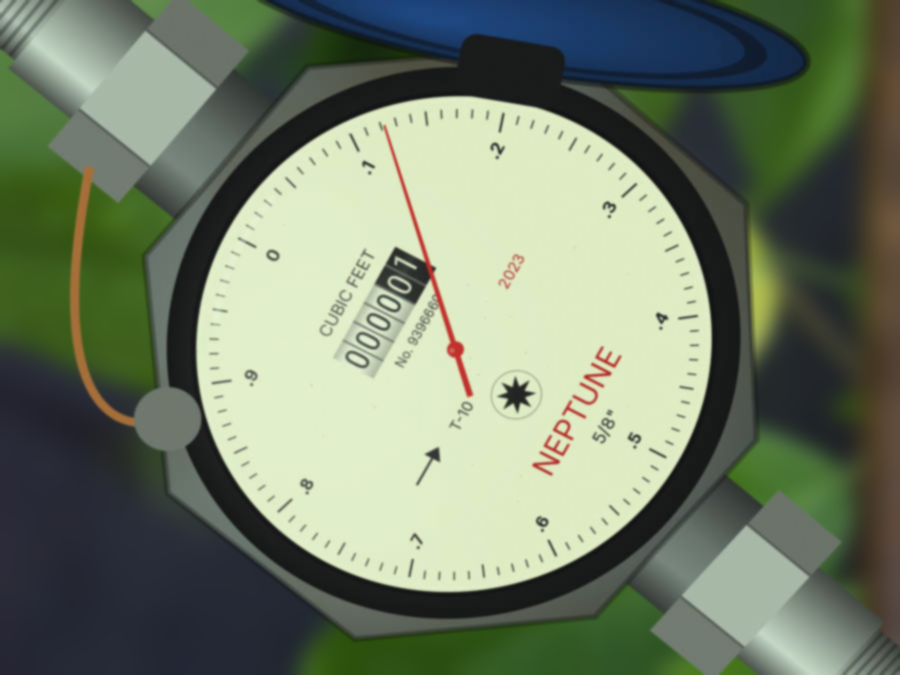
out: 1.12 ft³
